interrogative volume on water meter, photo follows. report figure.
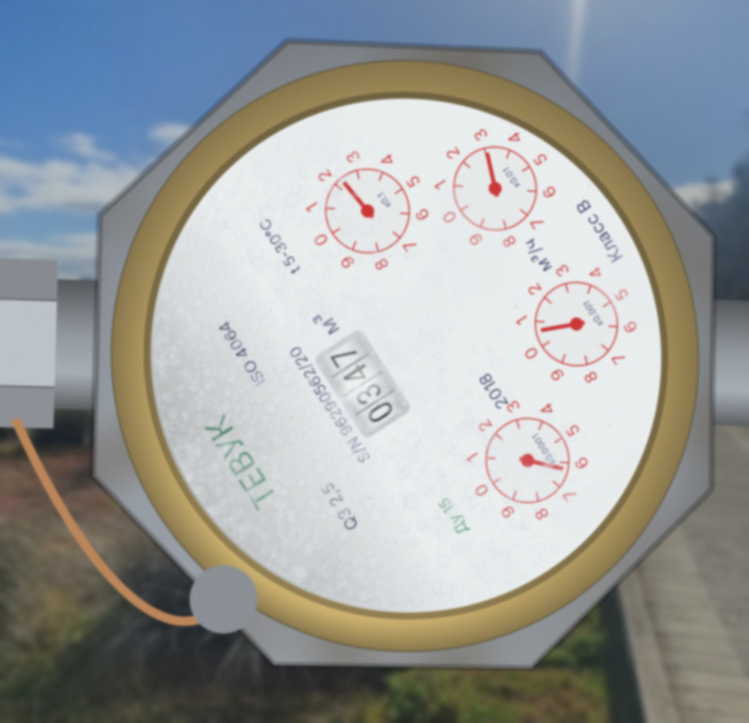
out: 347.2306 m³
